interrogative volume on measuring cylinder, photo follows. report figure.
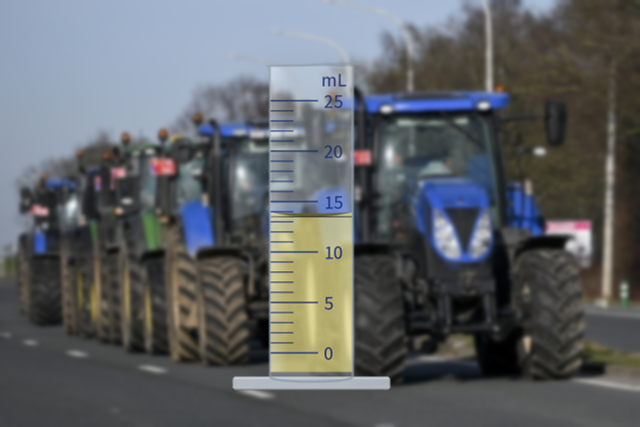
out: 13.5 mL
